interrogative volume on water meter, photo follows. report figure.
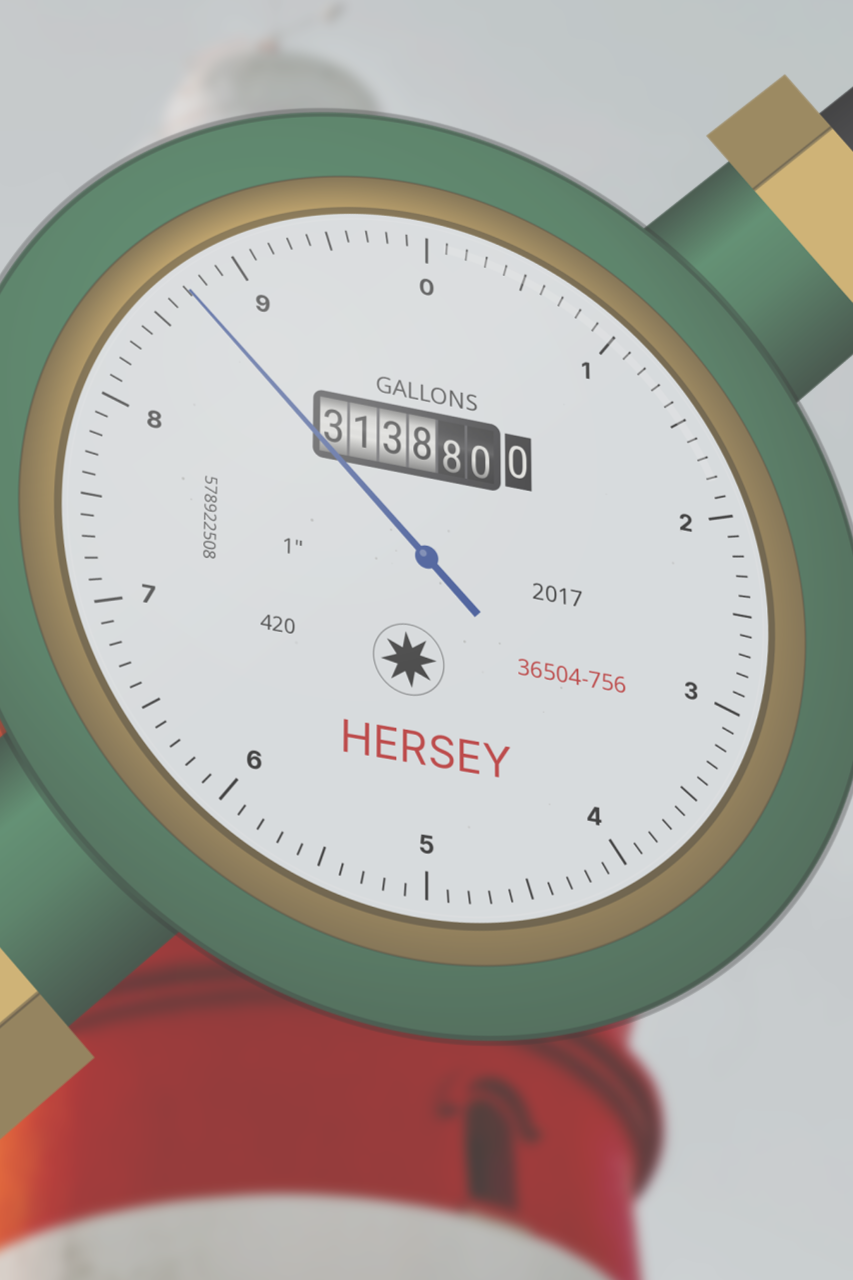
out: 3138798.7 gal
